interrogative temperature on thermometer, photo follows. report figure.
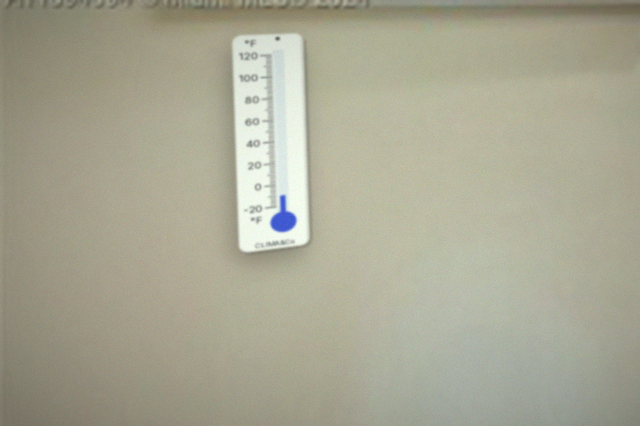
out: -10 °F
